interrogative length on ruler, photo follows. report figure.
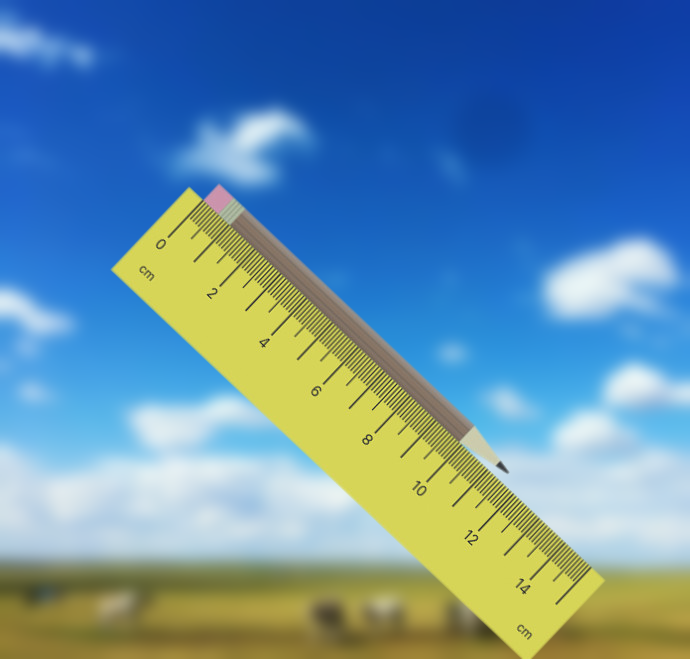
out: 11.5 cm
